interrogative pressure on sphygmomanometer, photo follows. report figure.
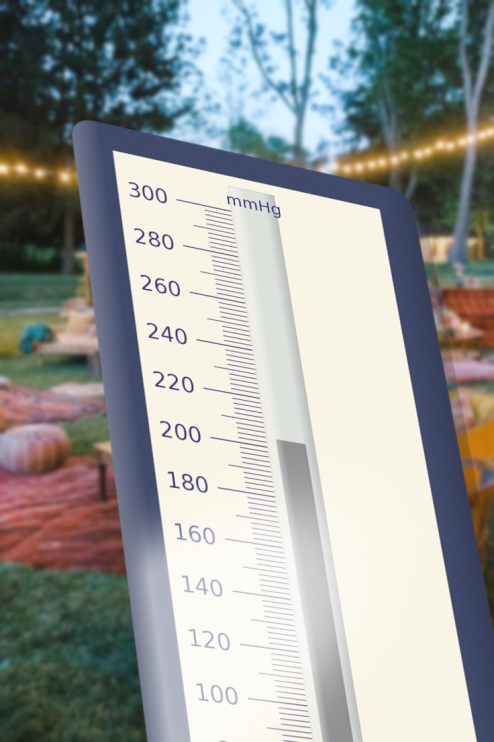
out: 204 mmHg
